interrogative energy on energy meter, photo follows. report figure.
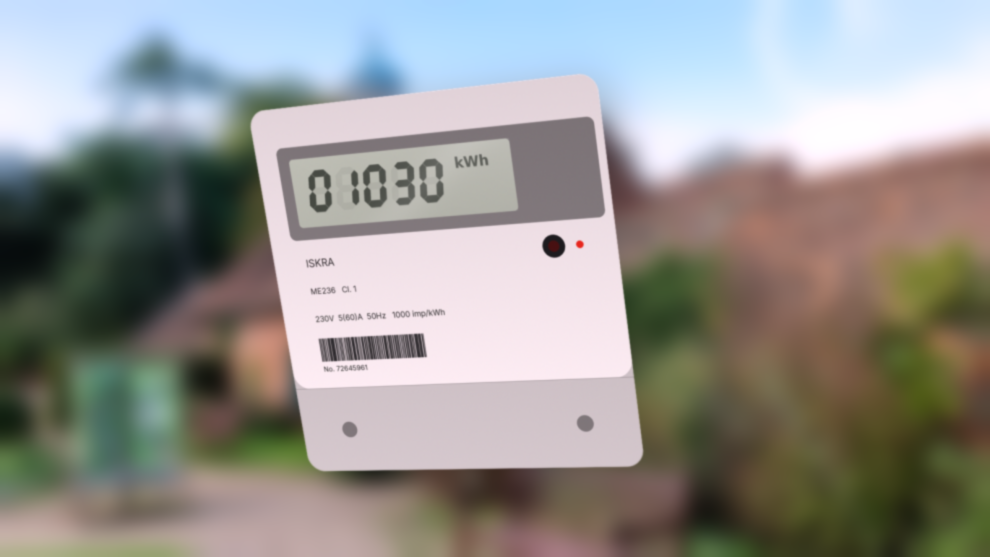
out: 1030 kWh
